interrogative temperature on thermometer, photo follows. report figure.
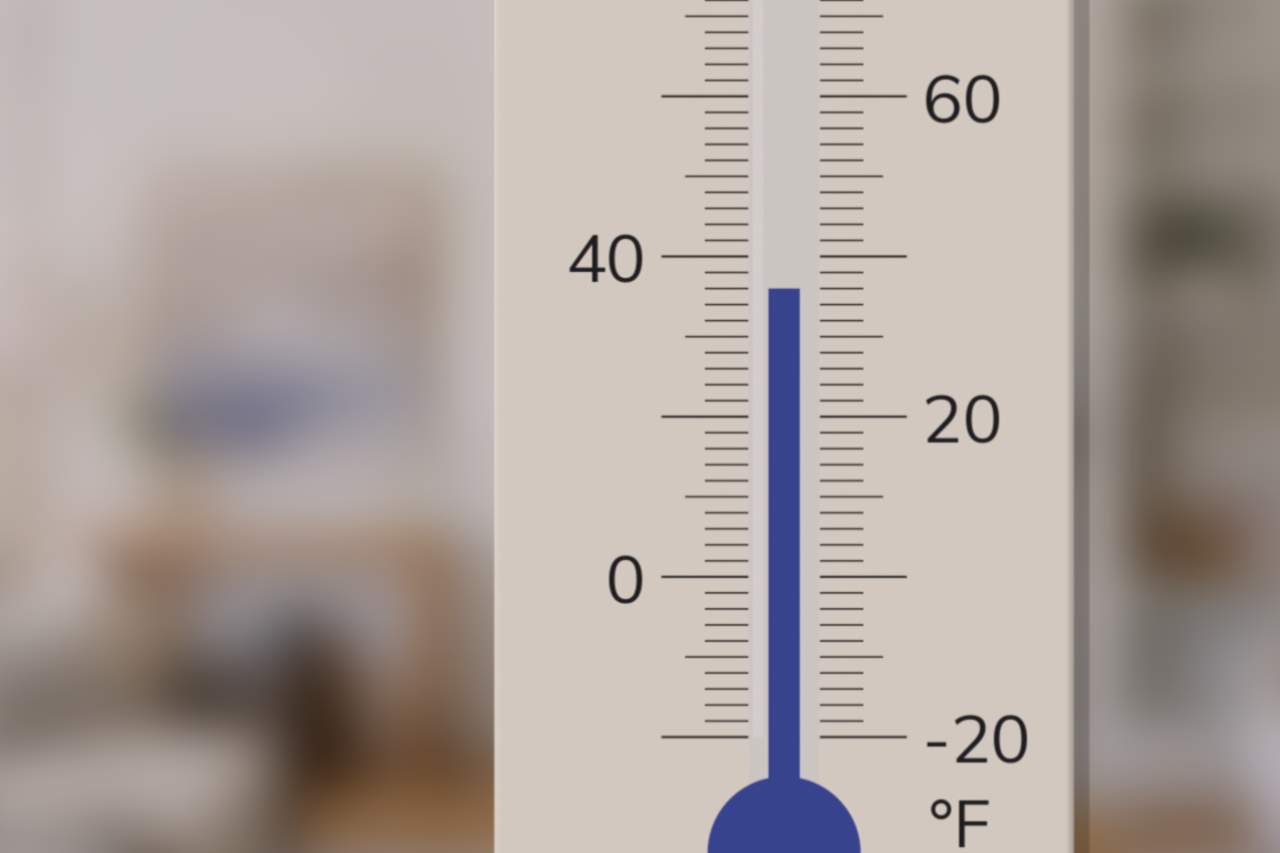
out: 36 °F
